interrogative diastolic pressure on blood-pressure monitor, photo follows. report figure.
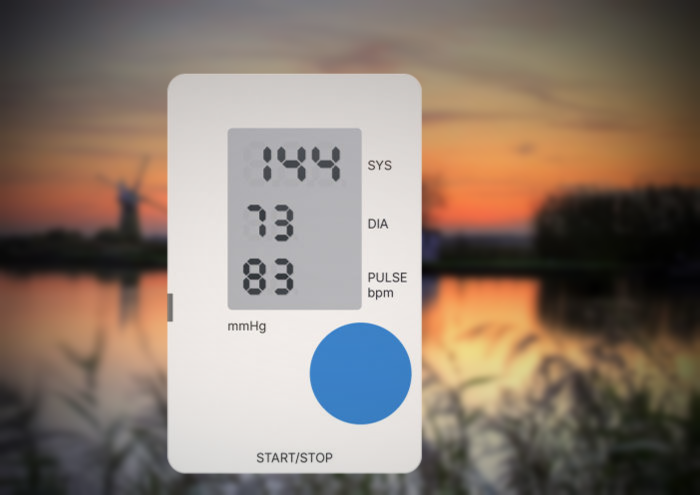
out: 73 mmHg
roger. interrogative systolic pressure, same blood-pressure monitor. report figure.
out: 144 mmHg
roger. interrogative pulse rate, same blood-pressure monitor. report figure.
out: 83 bpm
